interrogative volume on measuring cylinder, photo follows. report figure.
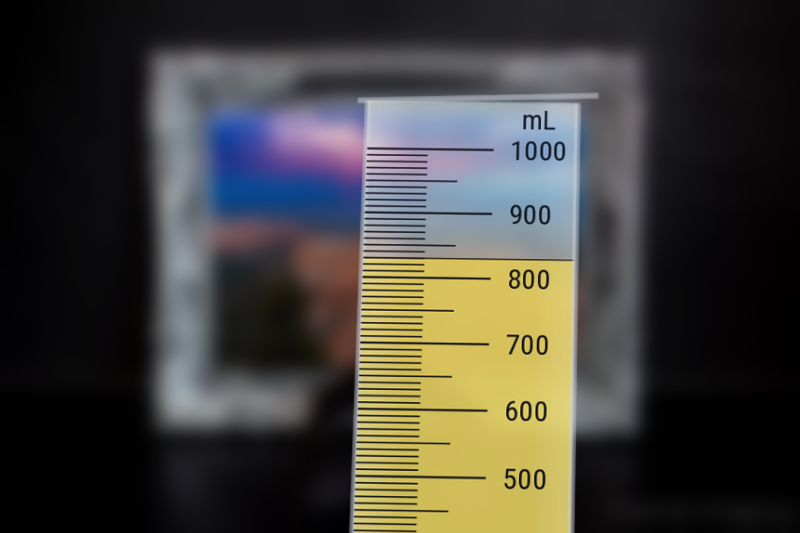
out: 830 mL
